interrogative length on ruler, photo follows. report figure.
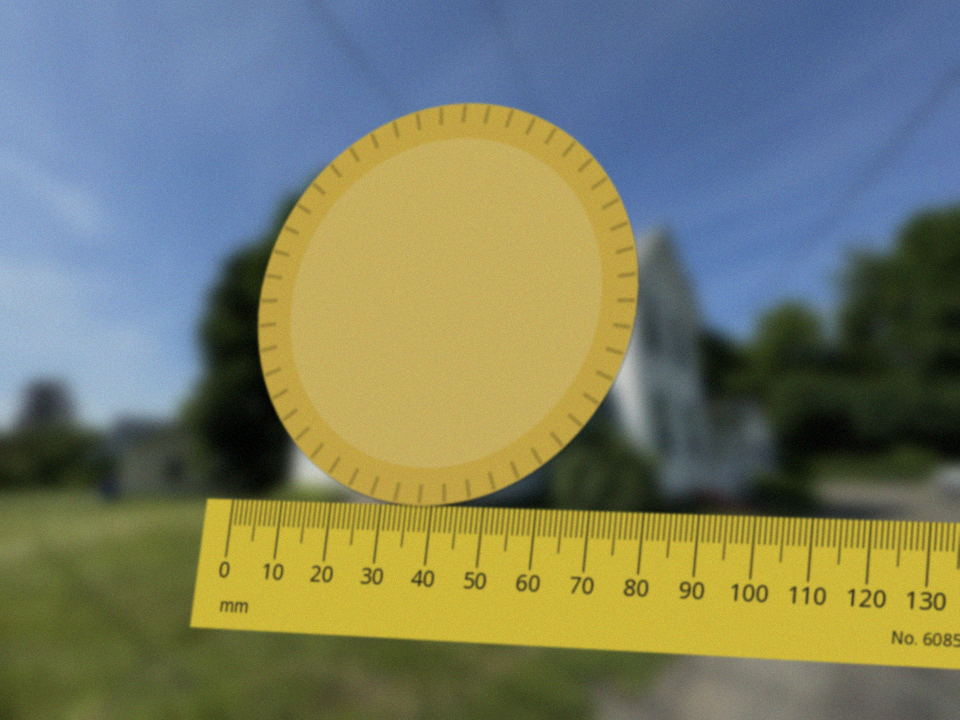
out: 75 mm
